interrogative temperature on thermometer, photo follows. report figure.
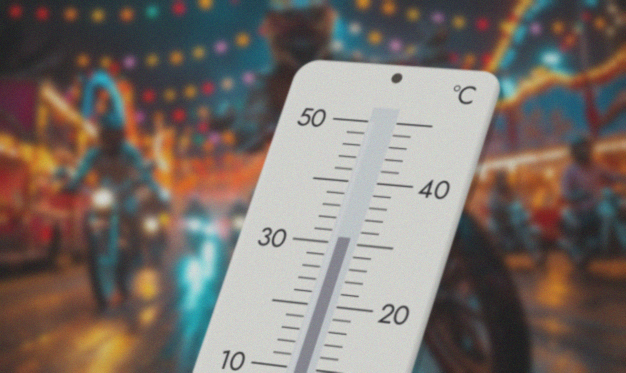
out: 31 °C
